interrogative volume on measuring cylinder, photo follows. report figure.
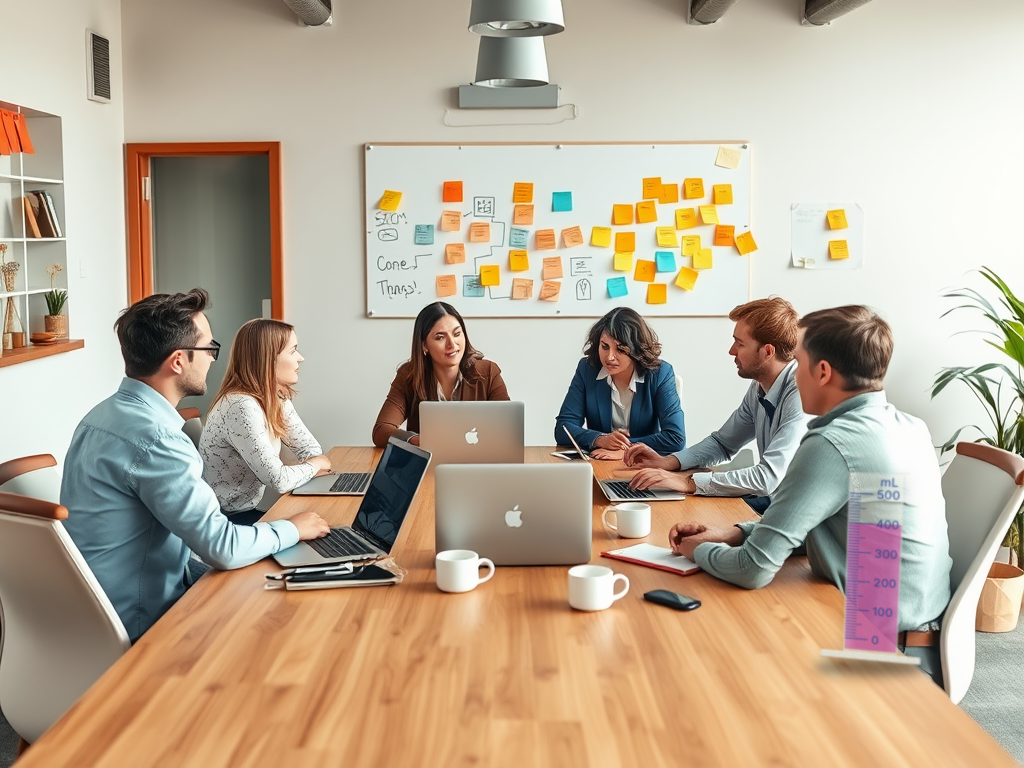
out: 400 mL
